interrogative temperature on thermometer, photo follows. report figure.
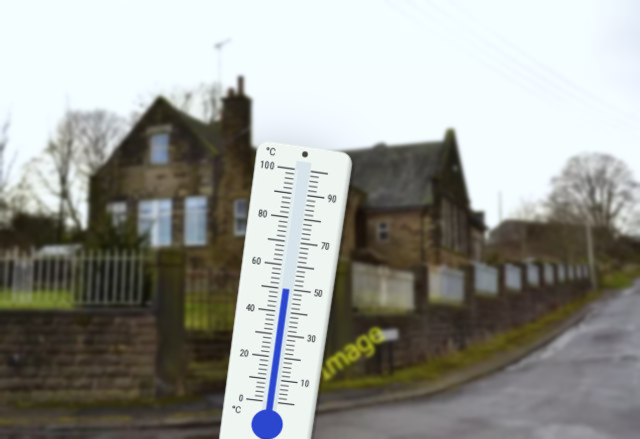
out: 50 °C
